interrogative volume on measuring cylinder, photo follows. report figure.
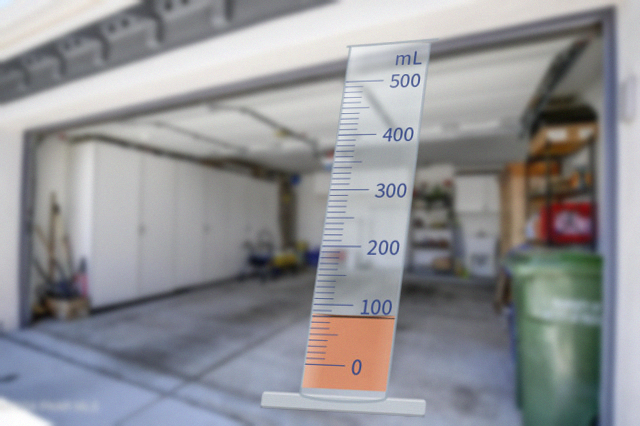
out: 80 mL
